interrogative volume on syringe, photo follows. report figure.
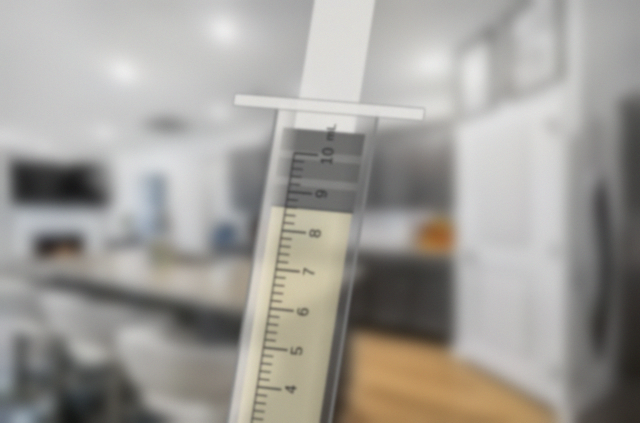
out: 8.6 mL
